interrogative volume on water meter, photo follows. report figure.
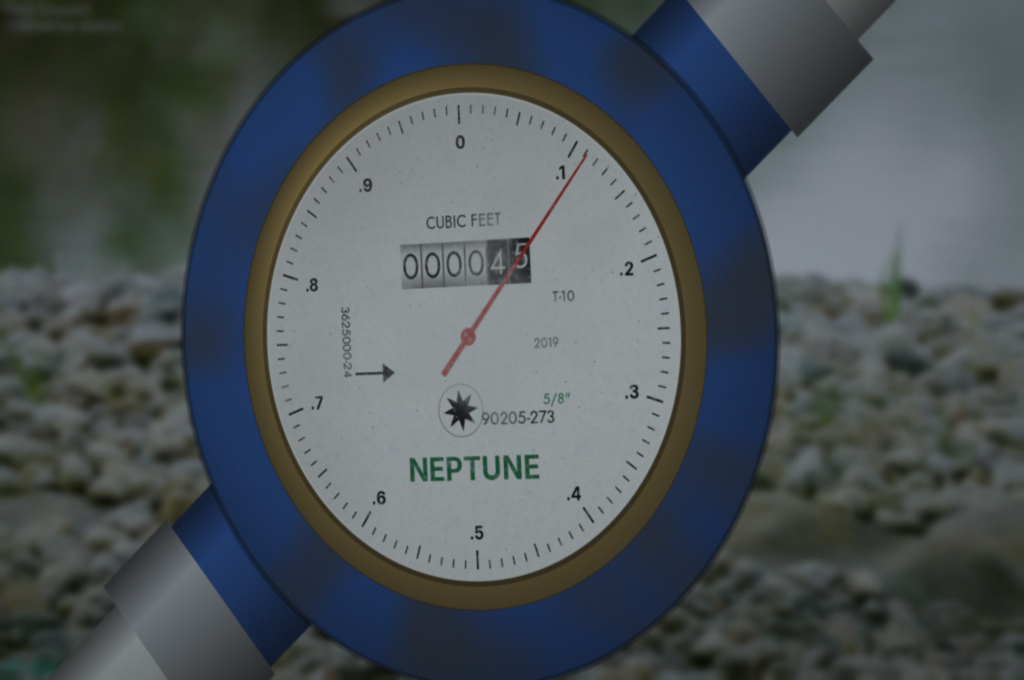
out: 45.11 ft³
